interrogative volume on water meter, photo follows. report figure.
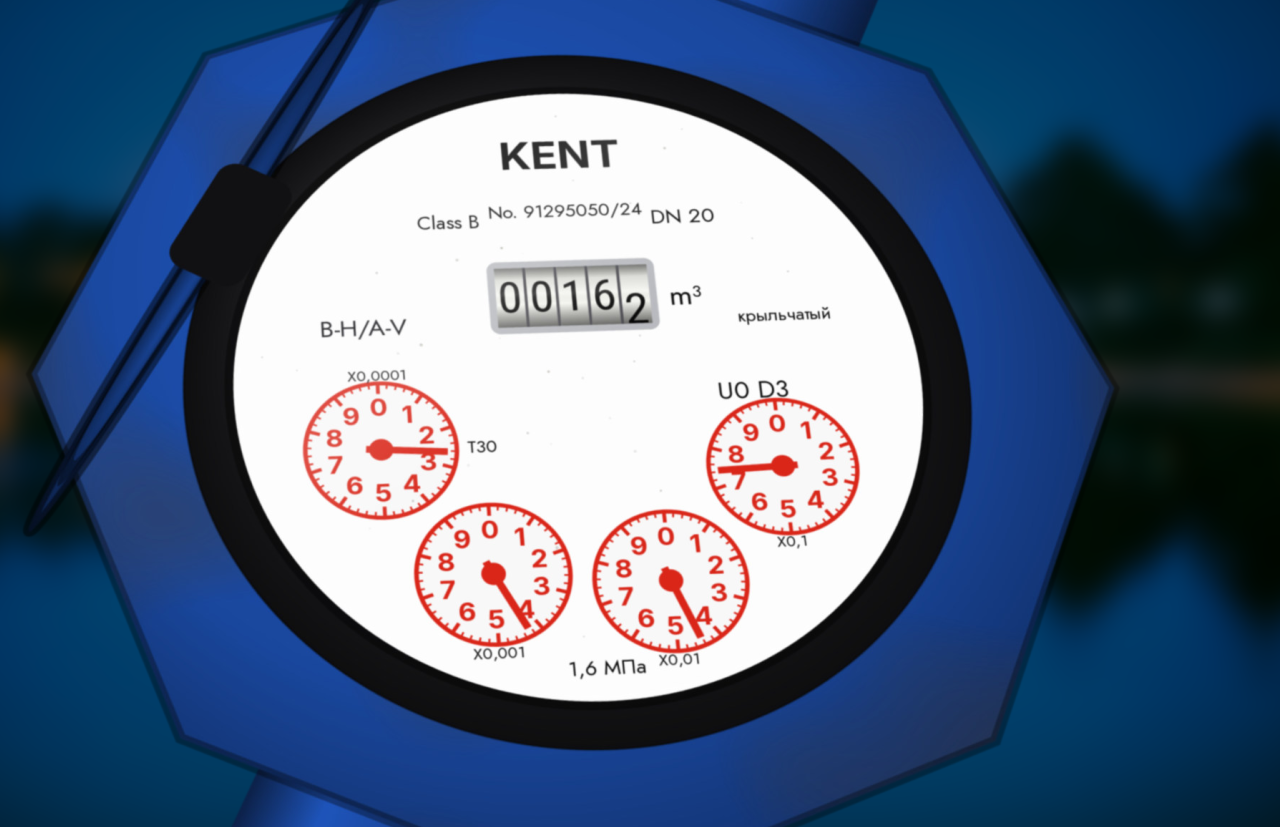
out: 161.7442 m³
